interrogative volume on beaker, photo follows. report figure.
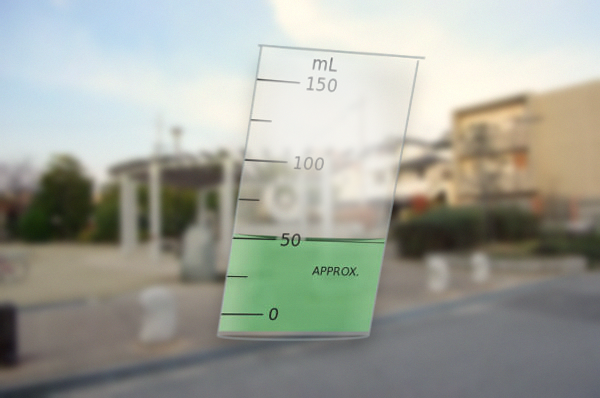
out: 50 mL
